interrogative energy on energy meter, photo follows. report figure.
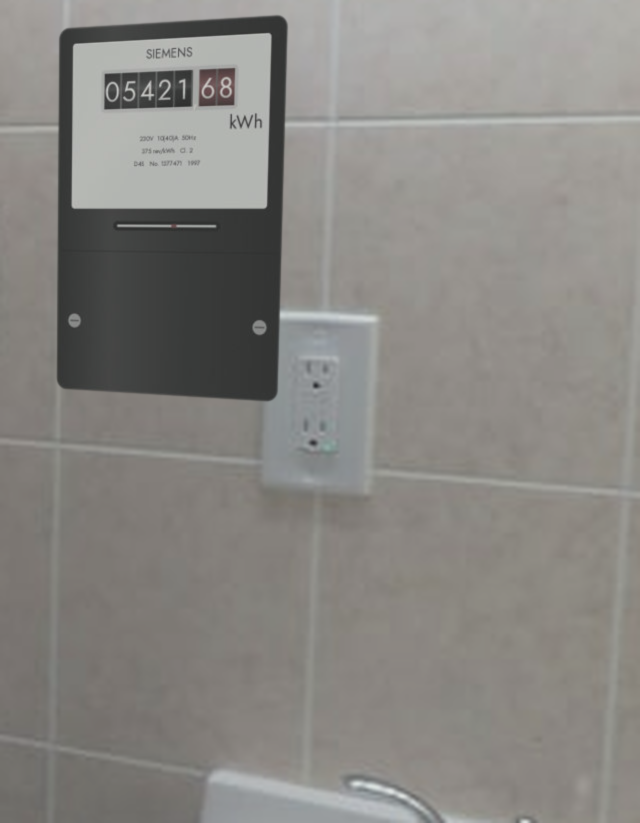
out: 5421.68 kWh
